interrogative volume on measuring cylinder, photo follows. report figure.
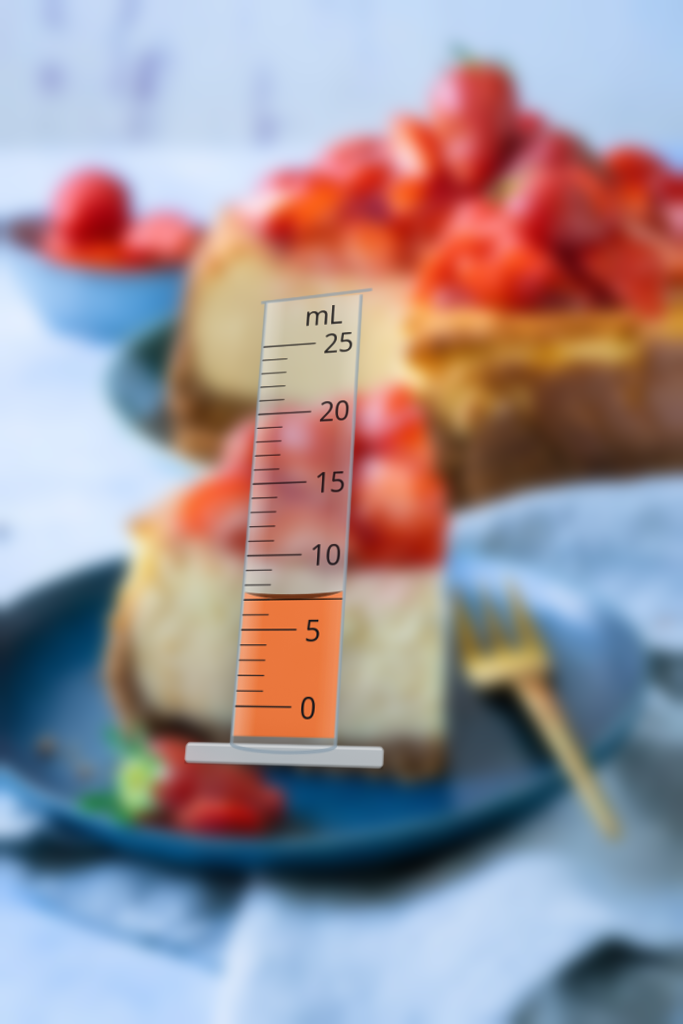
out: 7 mL
